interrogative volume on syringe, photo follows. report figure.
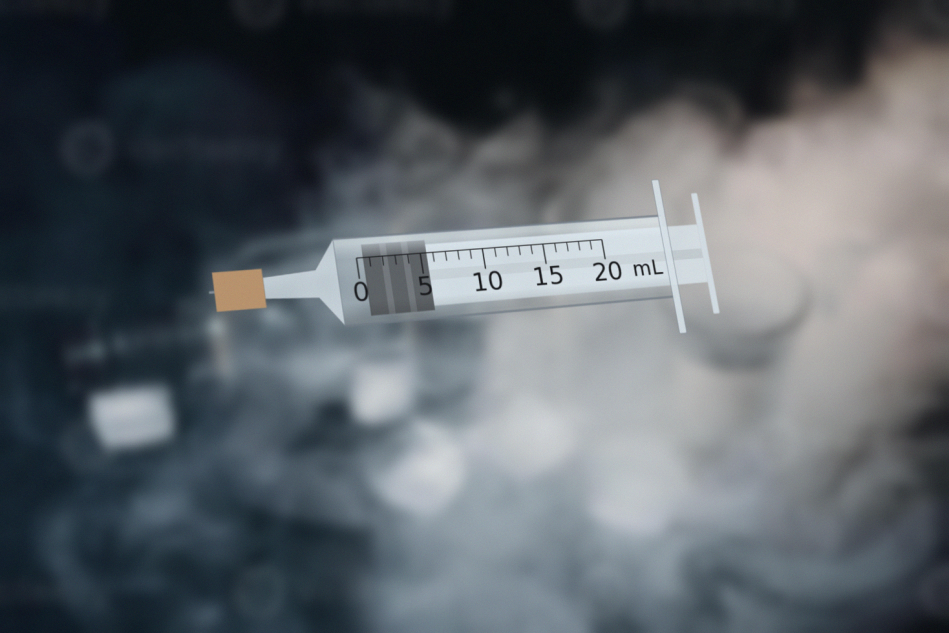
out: 0.5 mL
